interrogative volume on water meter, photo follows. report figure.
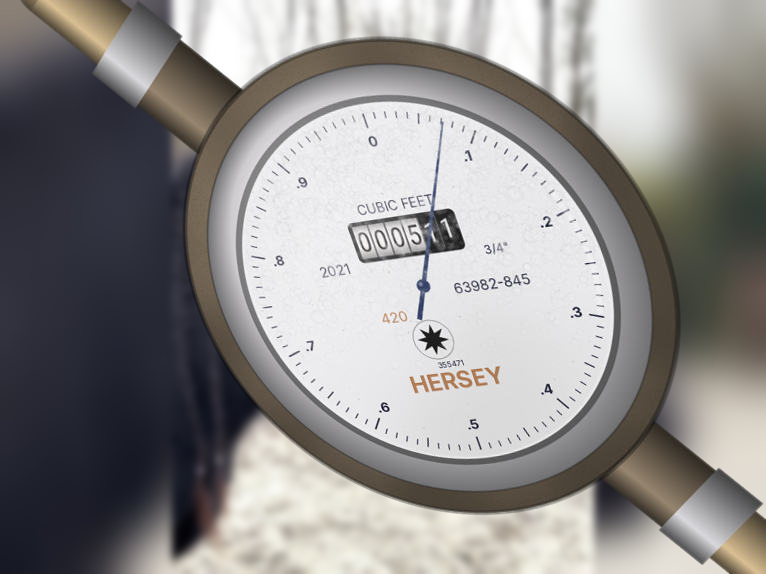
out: 511.07 ft³
